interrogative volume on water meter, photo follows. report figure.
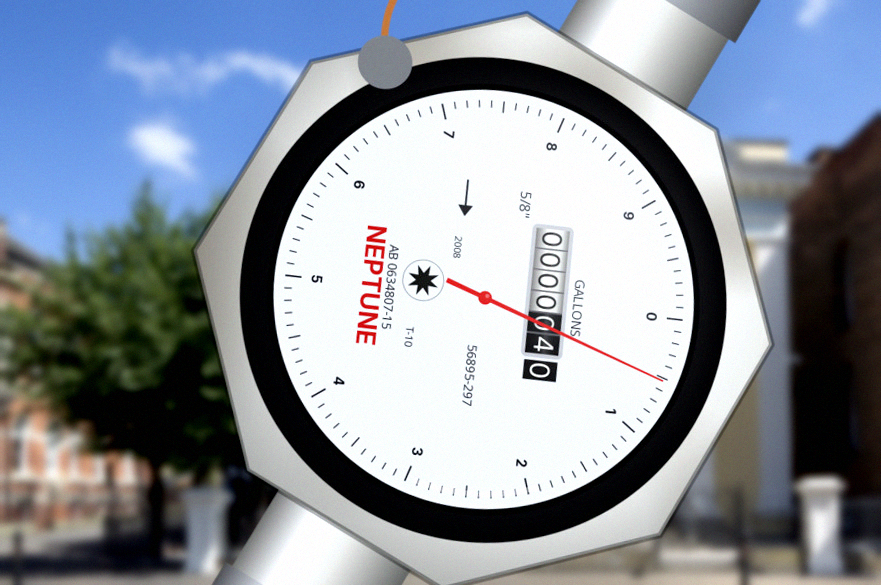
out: 40.5 gal
